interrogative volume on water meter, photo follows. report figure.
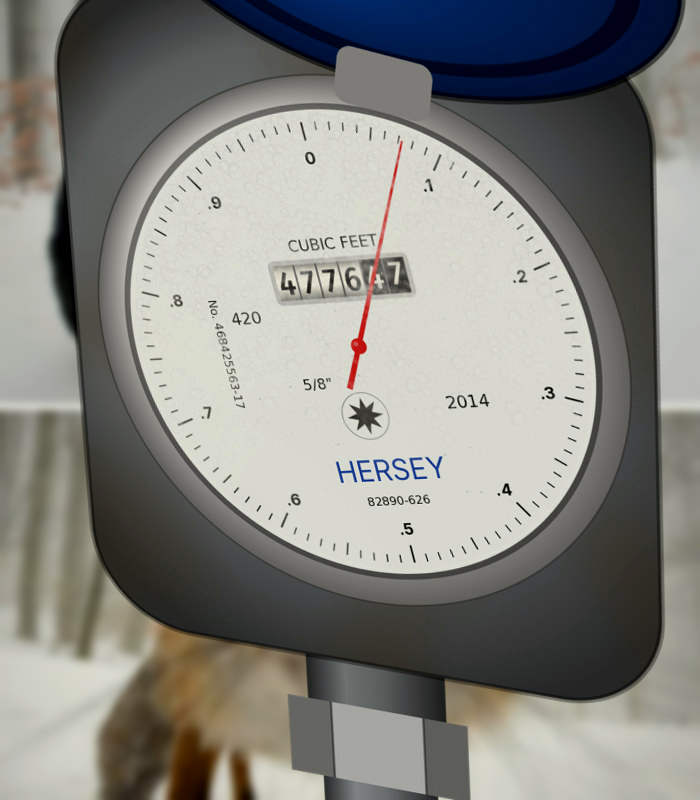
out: 477647.07 ft³
